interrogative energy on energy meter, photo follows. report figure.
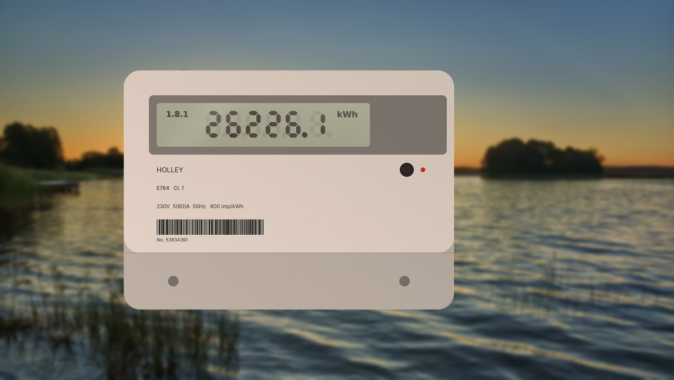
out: 26226.1 kWh
